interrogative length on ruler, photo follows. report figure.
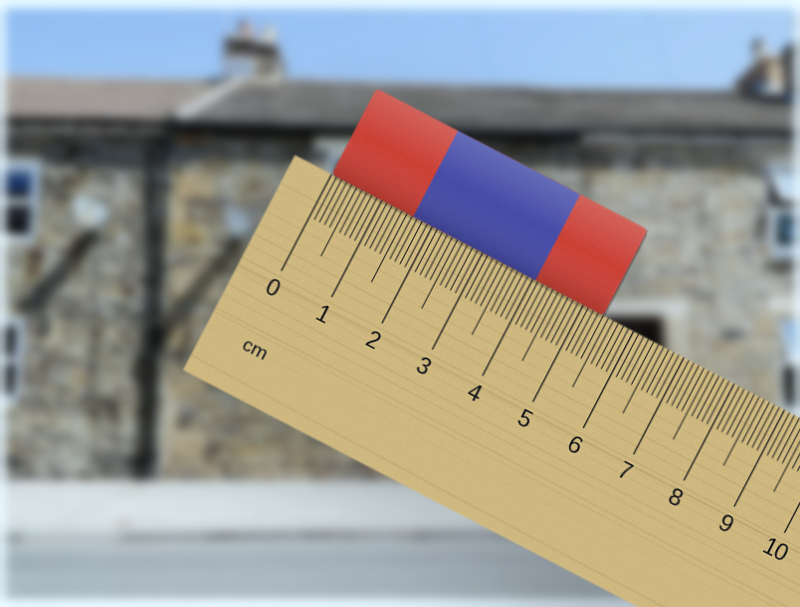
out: 5.4 cm
